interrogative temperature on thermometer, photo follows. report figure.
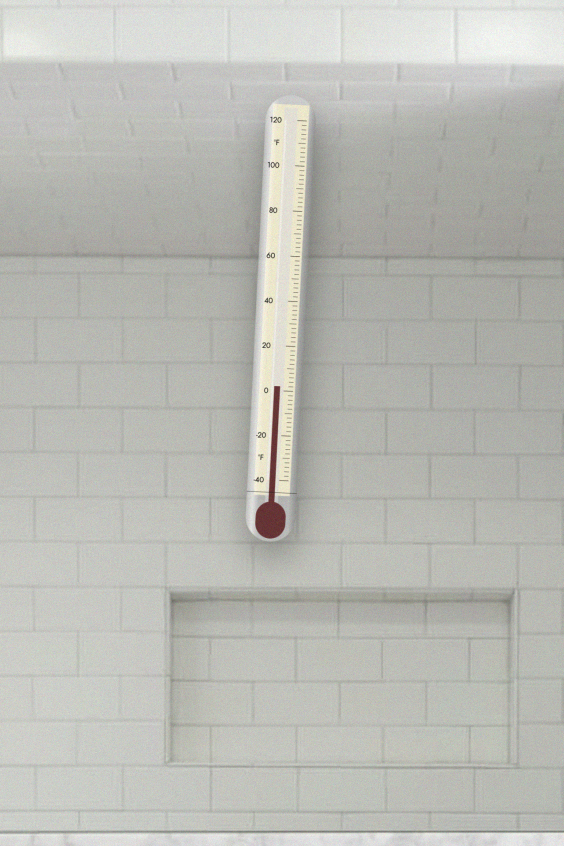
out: 2 °F
